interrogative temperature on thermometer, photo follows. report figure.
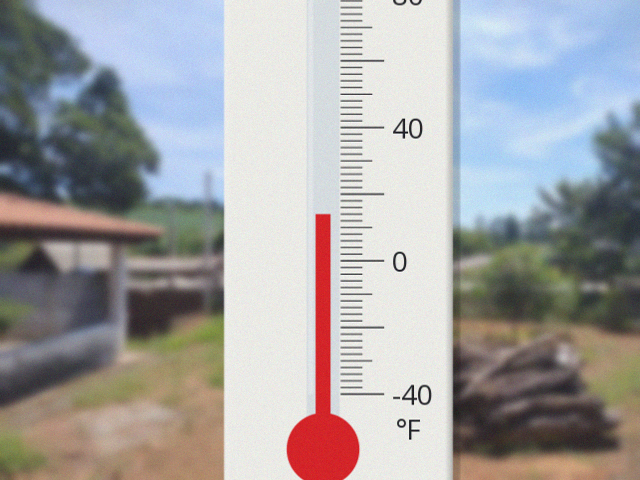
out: 14 °F
